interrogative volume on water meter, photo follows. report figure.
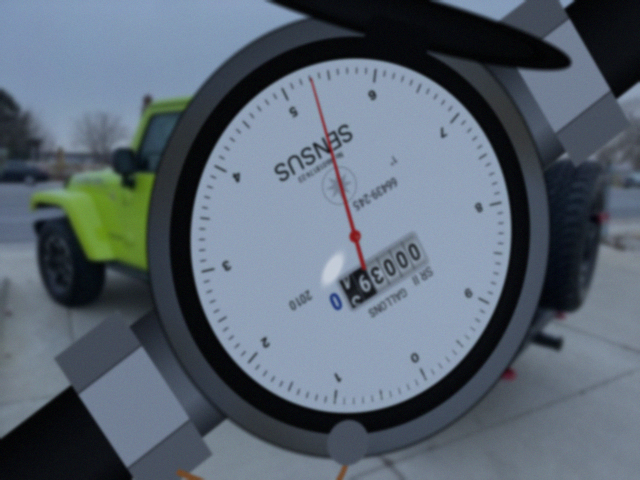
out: 3935.3 gal
